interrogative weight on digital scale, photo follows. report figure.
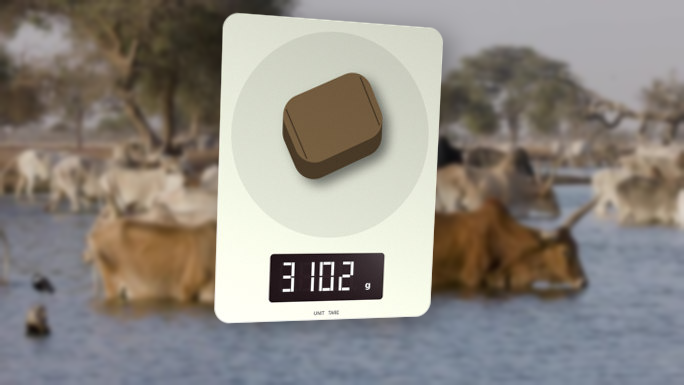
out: 3102 g
